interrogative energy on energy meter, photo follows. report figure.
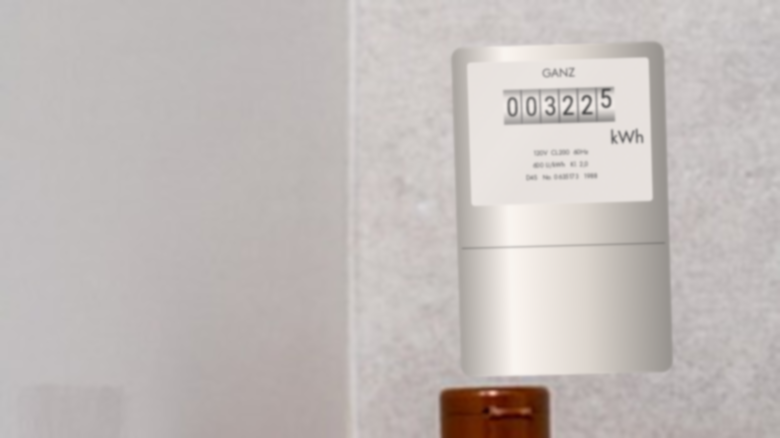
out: 3225 kWh
